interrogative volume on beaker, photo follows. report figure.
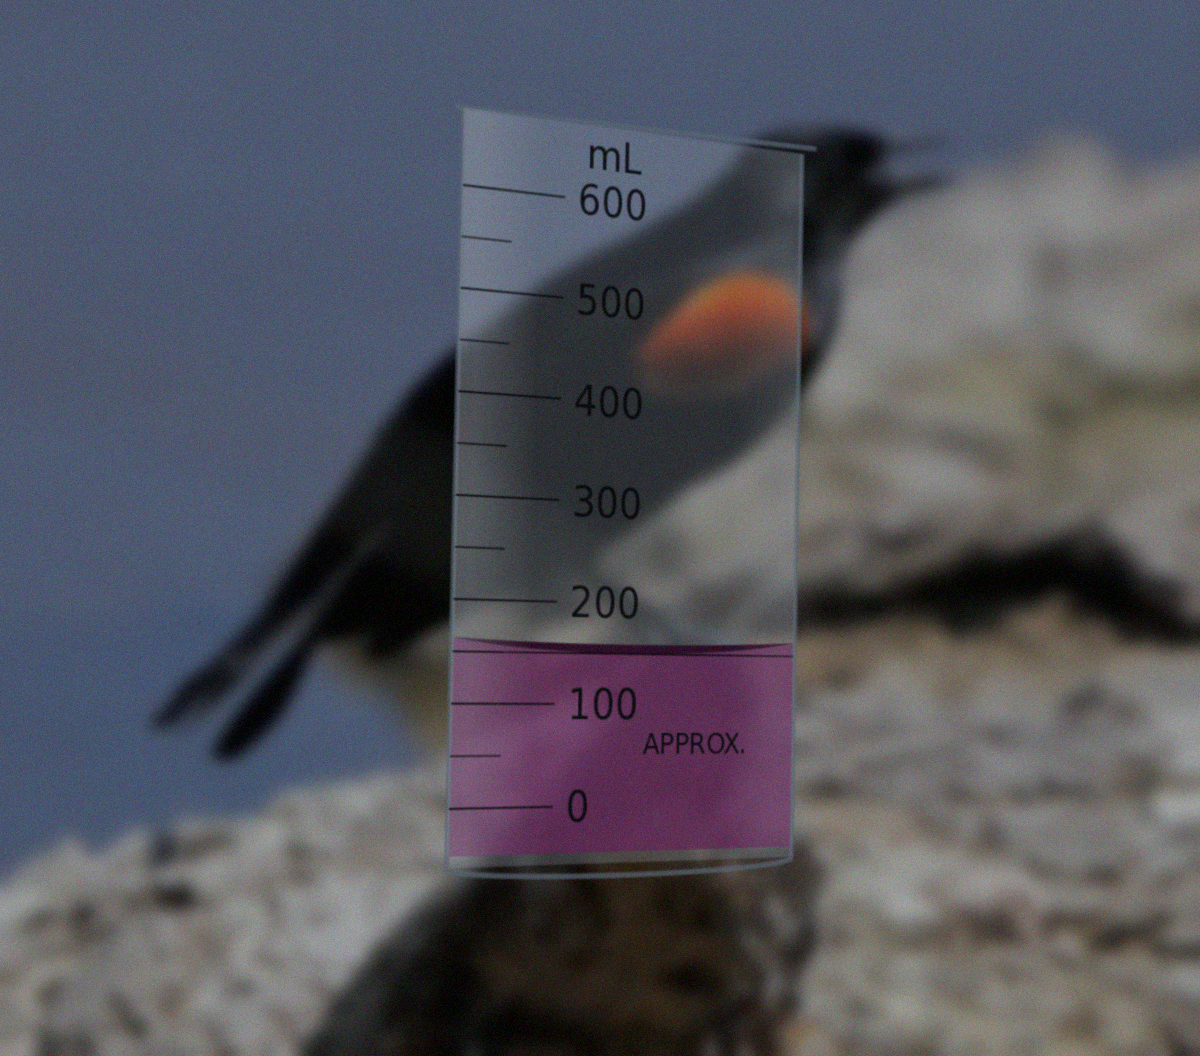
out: 150 mL
